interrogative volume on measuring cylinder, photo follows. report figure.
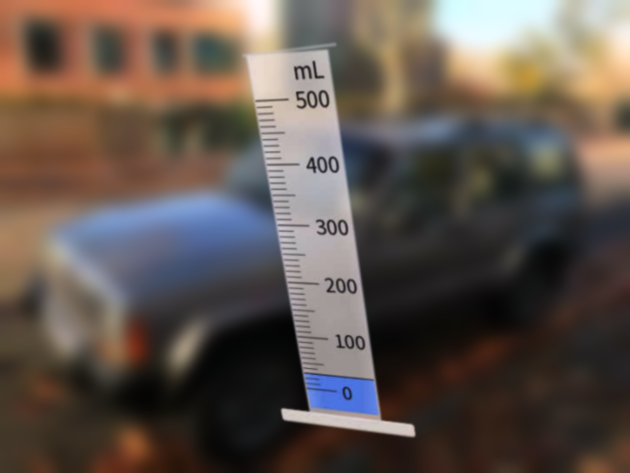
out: 30 mL
